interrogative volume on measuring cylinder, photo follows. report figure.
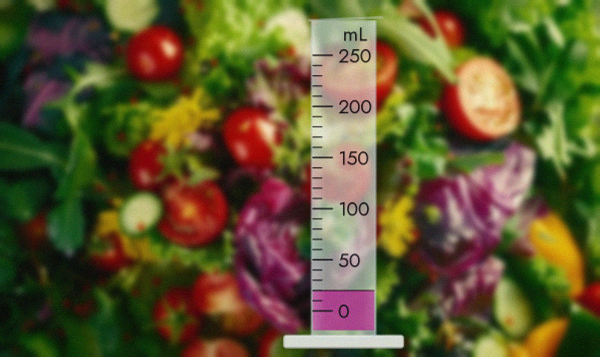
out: 20 mL
